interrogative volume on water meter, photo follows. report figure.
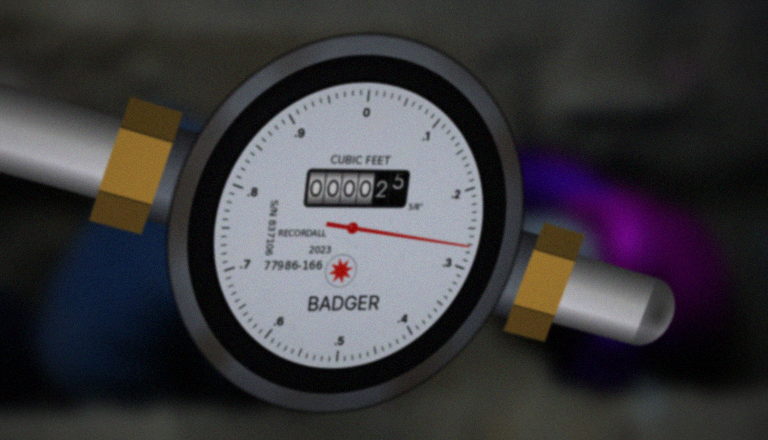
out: 25.27 ft³
